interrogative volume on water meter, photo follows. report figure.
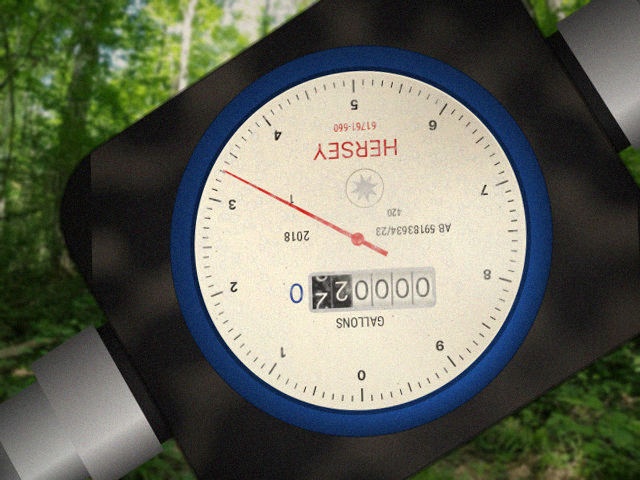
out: 223.3 gal
